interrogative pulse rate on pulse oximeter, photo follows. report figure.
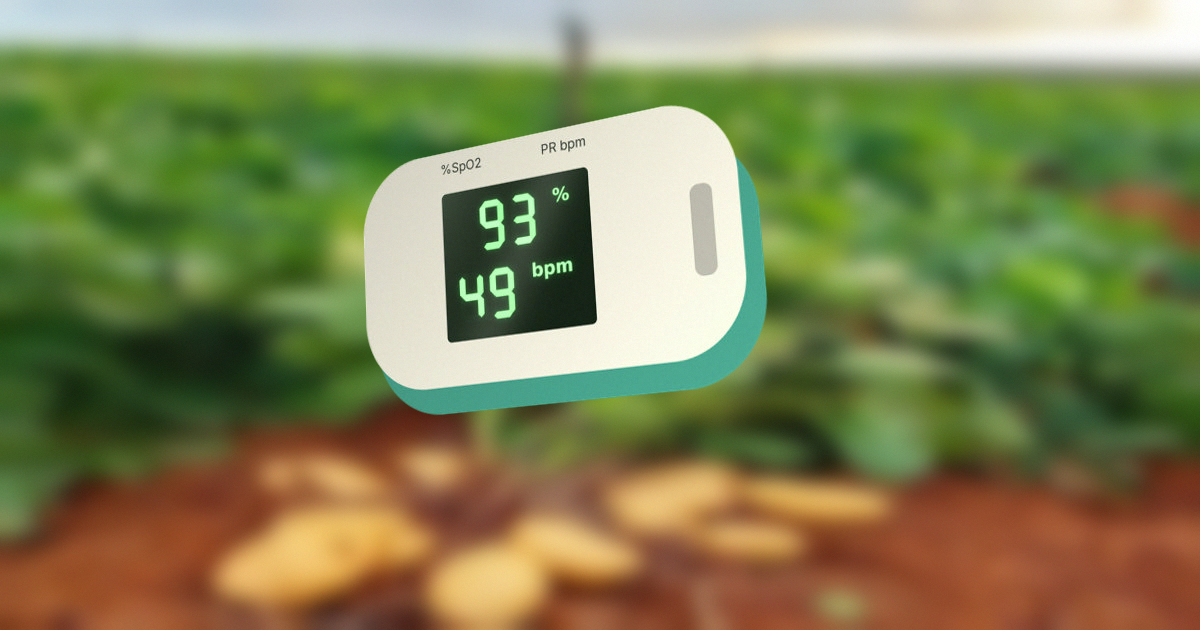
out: 49 bpm
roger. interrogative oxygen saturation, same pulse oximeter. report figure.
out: 93 %
